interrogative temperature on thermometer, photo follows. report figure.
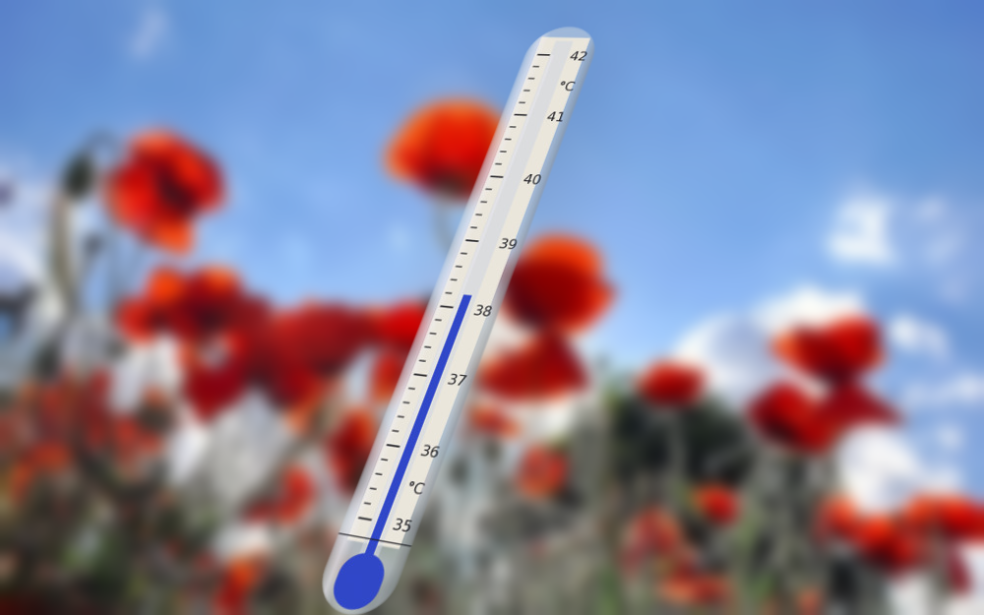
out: 38.2 °C
